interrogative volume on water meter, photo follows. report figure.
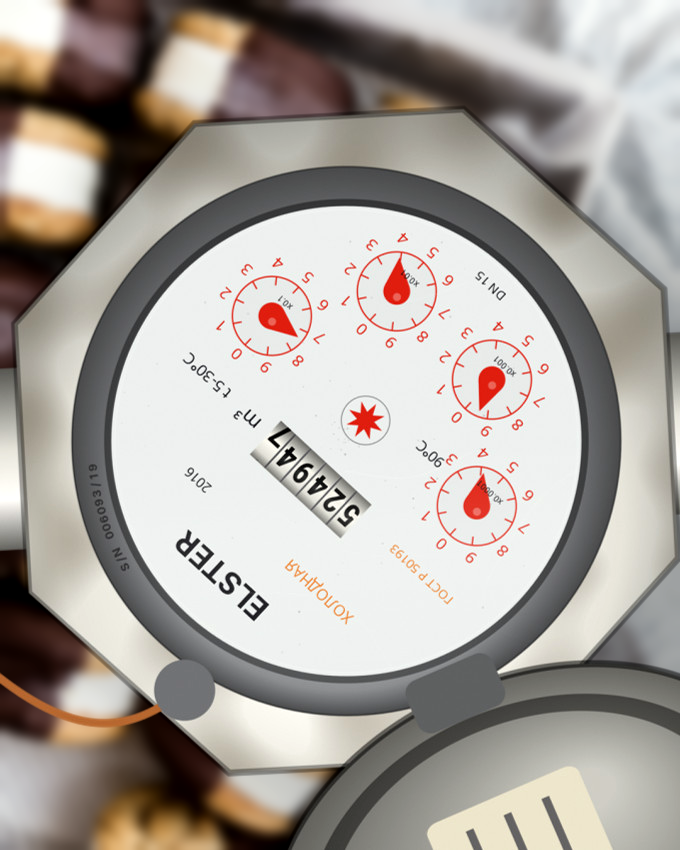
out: 524946.7394 m³
